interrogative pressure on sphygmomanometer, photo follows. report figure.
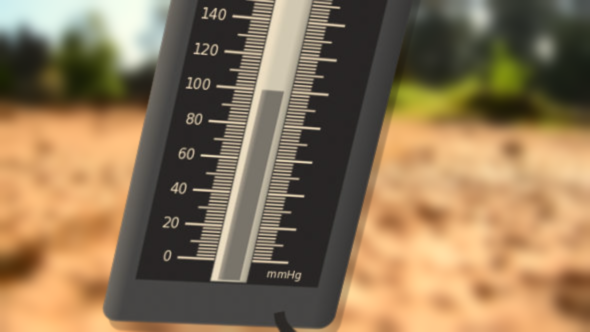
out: 100 mmHg
